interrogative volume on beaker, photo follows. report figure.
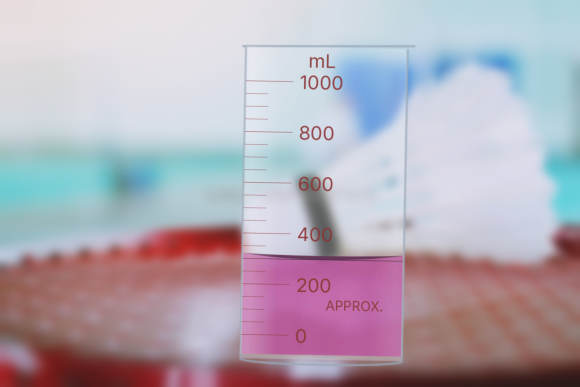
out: 300 mL
